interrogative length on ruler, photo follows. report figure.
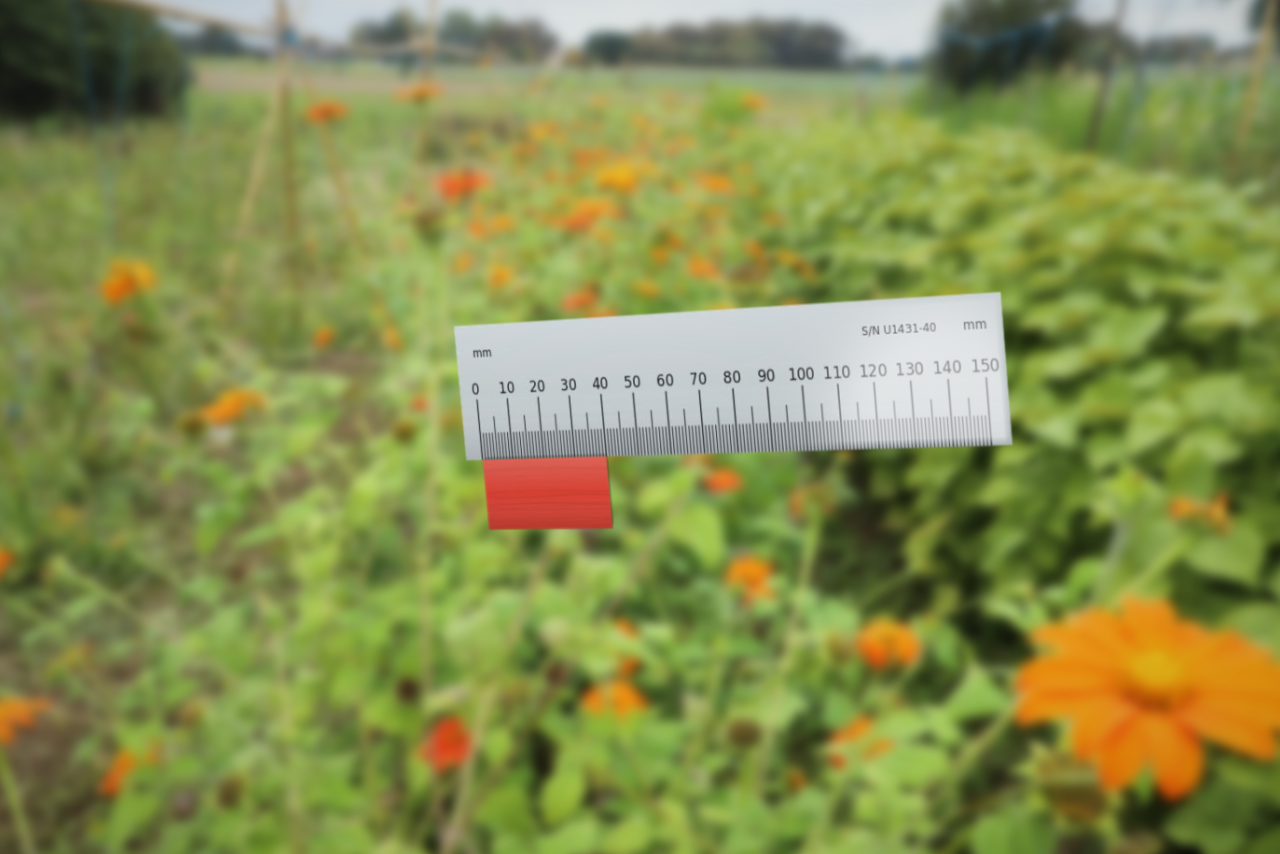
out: 40 mm
